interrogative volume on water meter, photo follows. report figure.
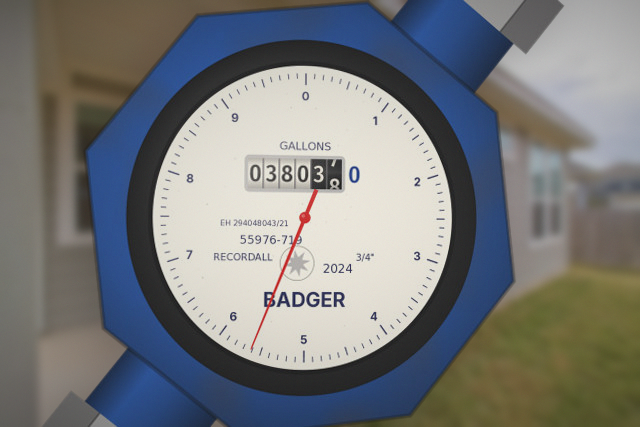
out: 380375.6 gal
